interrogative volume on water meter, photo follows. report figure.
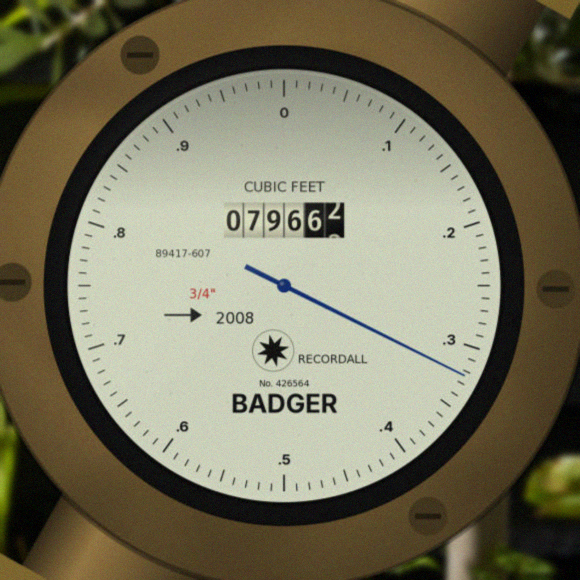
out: 79662.32 ft³
